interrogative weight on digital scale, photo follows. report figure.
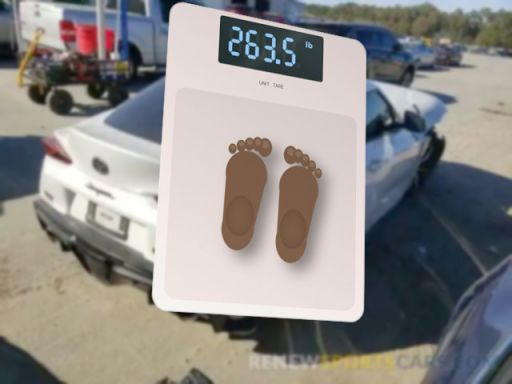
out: 263.5 lb
